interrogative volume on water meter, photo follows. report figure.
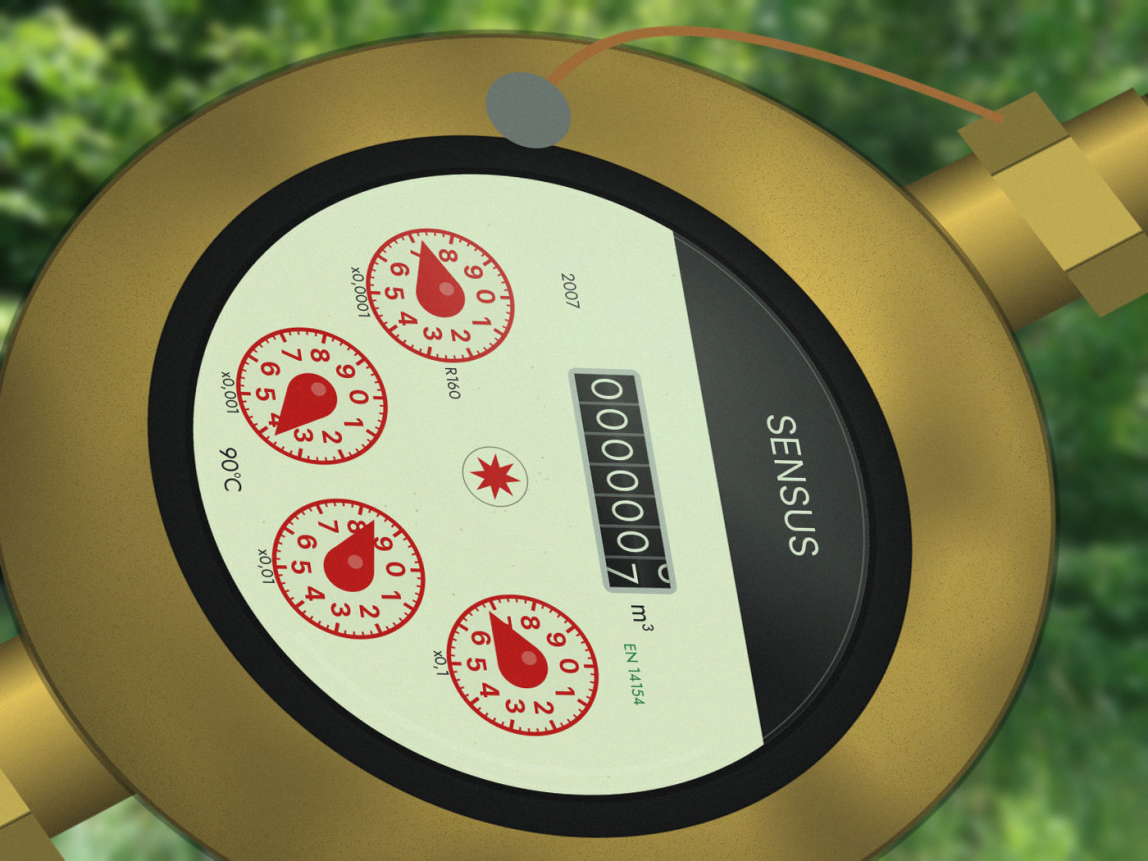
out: 6.6837 m³
